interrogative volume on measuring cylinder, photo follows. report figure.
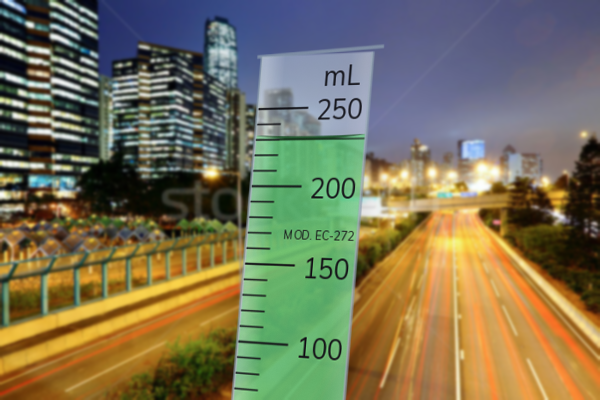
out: 230 mL
